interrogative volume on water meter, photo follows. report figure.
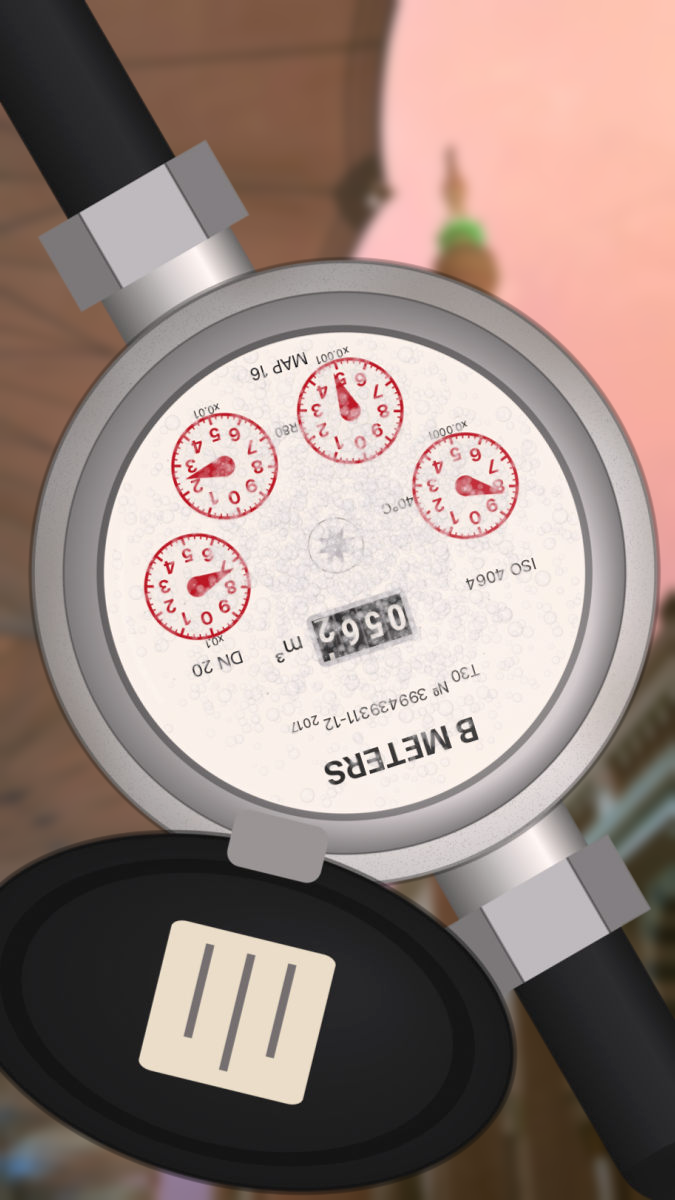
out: 561.7248 m³
